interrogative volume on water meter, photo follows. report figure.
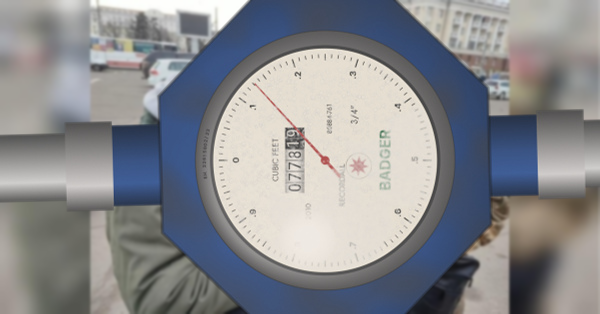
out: 77819.13 ft³
